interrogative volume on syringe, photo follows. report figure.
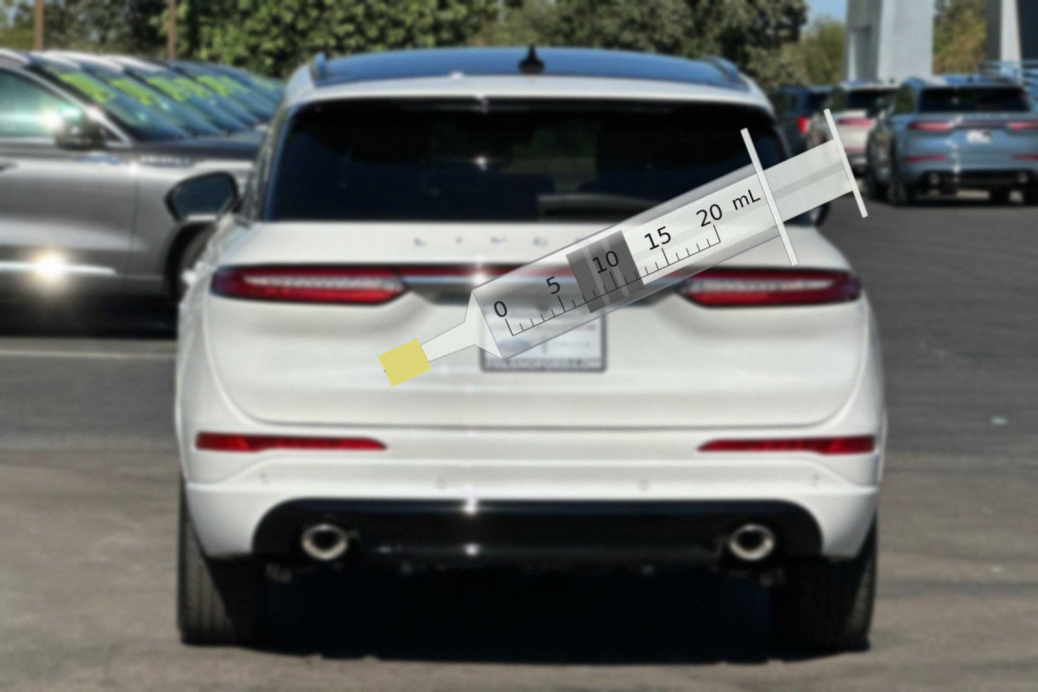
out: 7 mL
